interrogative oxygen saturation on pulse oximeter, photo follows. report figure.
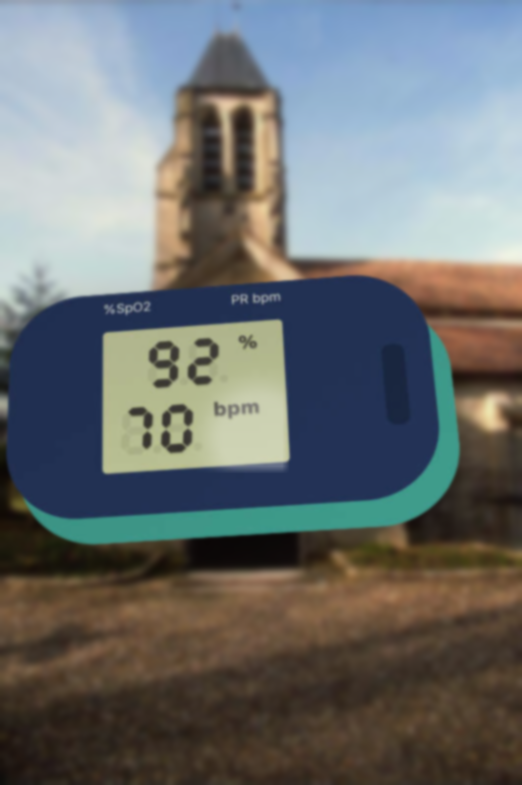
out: 92 %
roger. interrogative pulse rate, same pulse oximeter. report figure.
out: 70 bpm
